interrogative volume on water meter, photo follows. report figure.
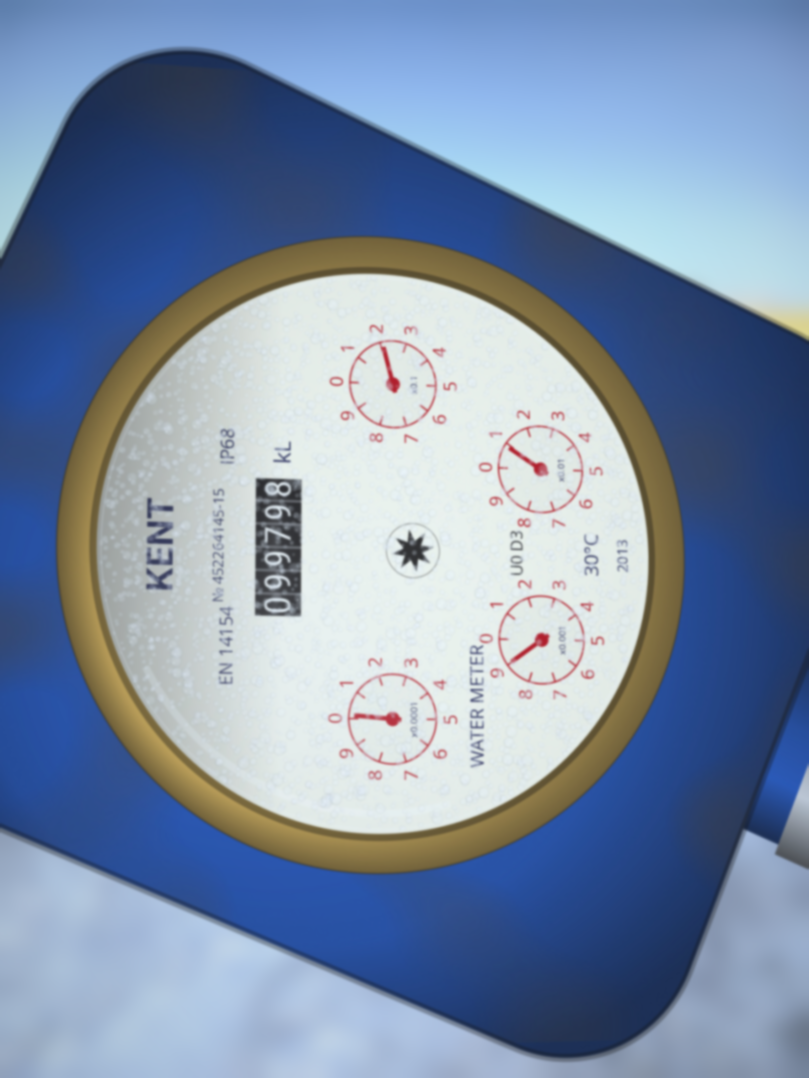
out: 99798.2090 kL
